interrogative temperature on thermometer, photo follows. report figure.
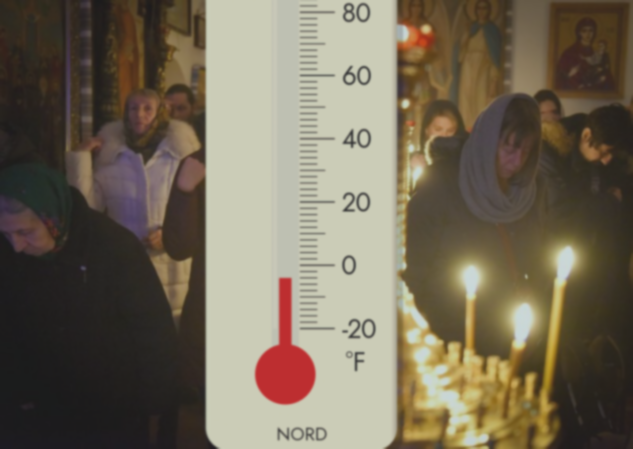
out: -4 °F
